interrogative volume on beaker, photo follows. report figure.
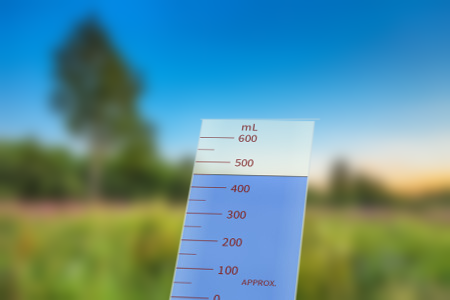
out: 450 mL
